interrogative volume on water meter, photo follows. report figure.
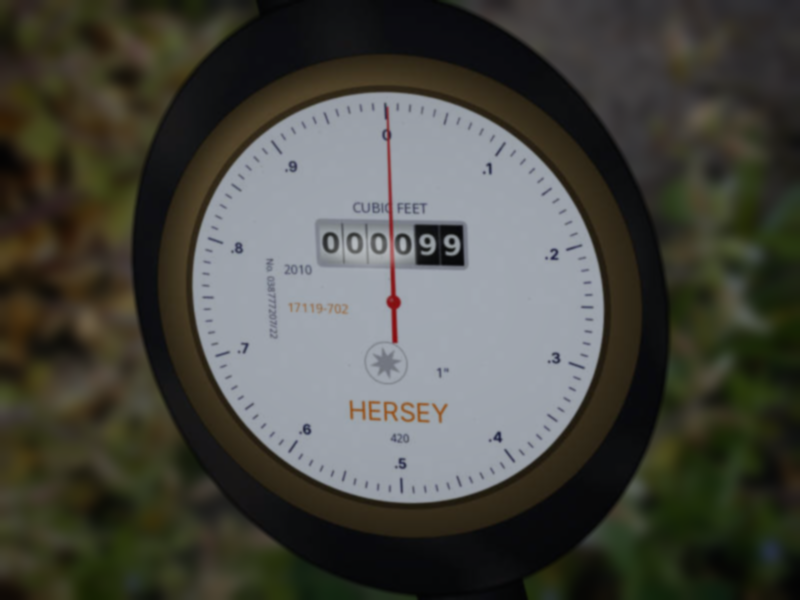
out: 99.00 ft³
